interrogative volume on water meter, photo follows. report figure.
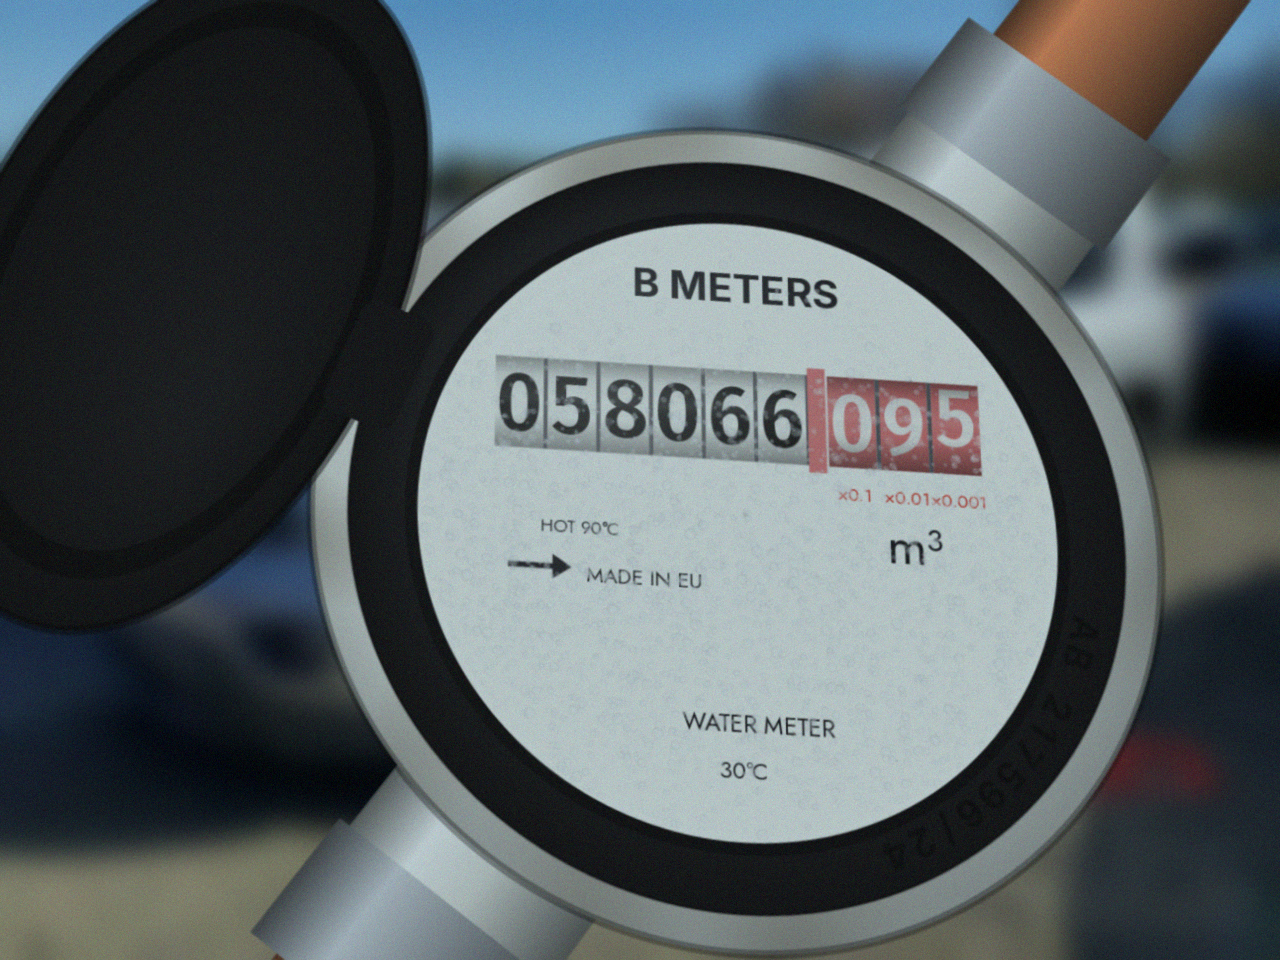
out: 58066.095 m³
